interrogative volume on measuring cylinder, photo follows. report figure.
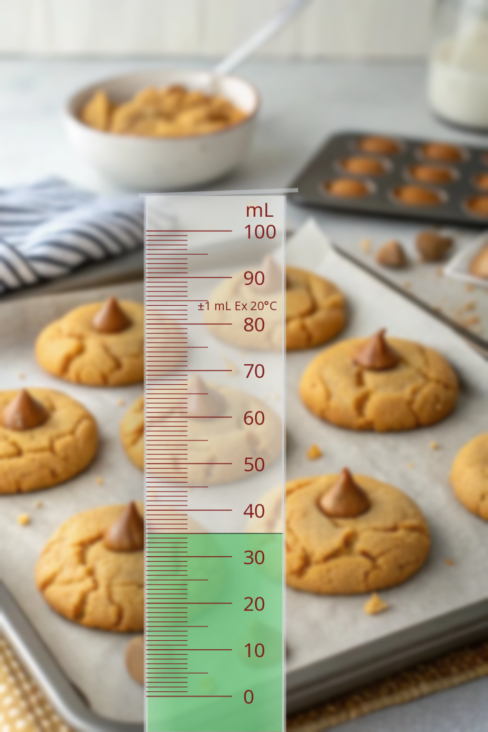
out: 35 mL
